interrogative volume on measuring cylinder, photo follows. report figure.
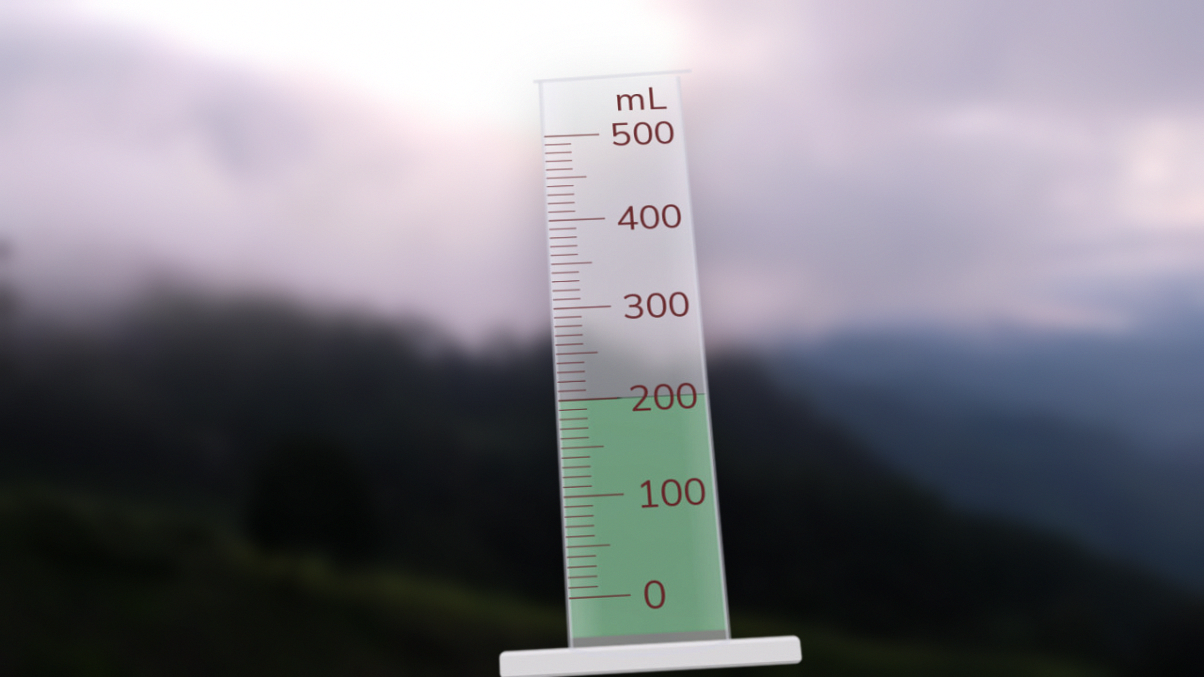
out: 200 mL
